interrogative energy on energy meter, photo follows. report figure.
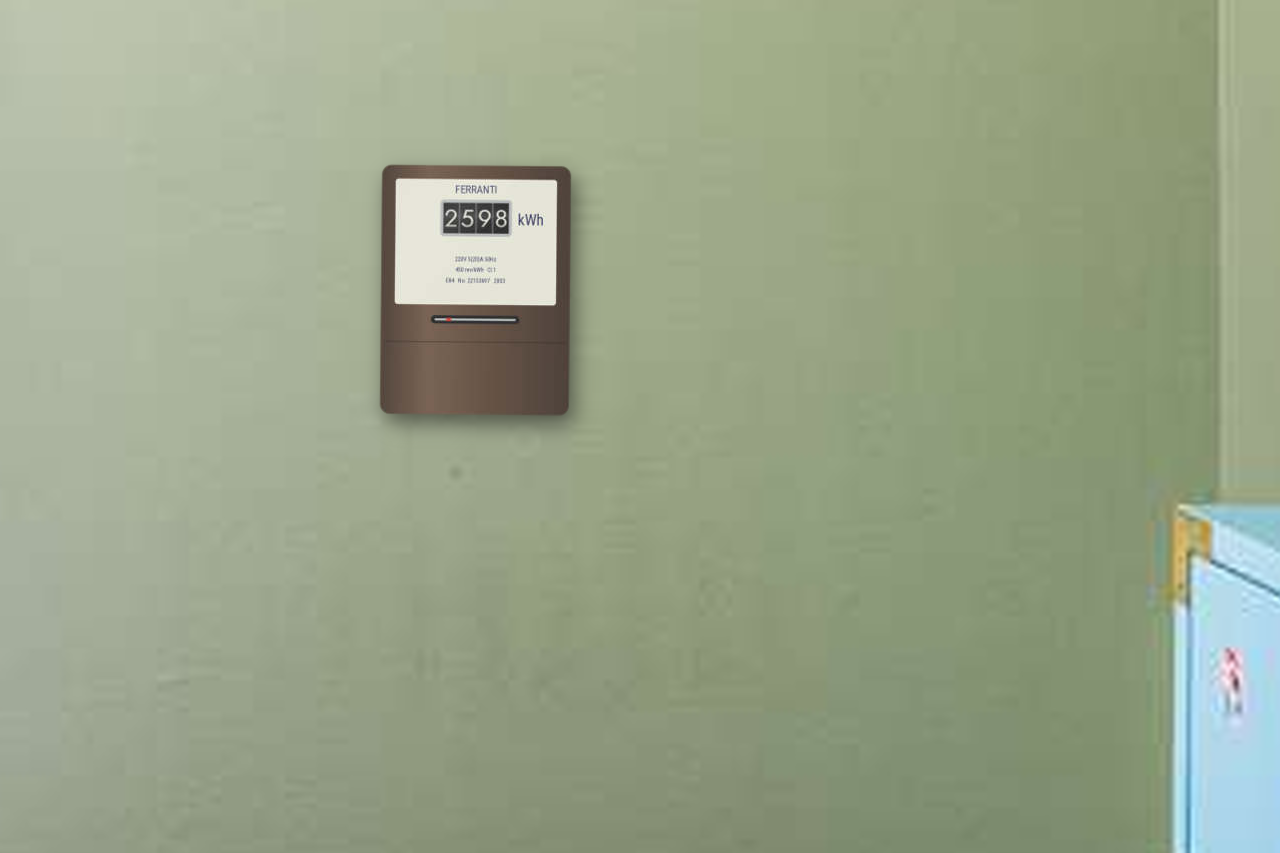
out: 2598 kWh
